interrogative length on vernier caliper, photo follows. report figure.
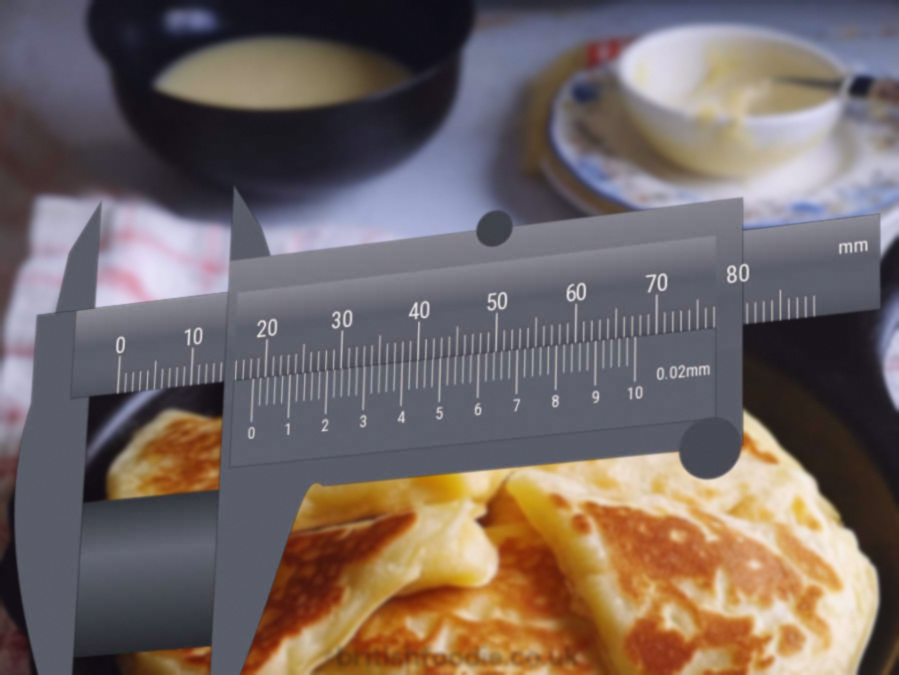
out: 18.4 mm
